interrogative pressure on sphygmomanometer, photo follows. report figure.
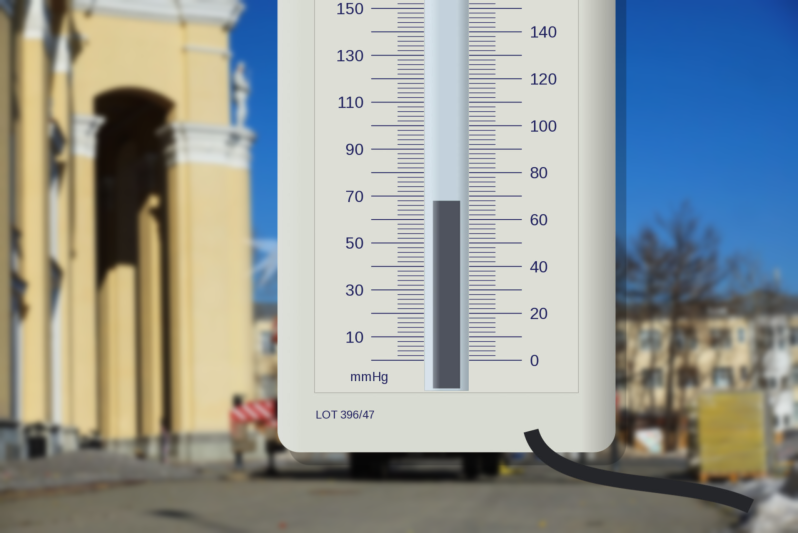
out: 68 mmHg
